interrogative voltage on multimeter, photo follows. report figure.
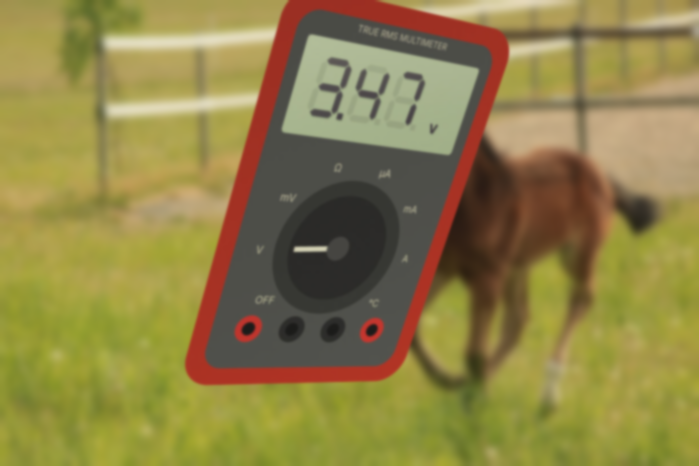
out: 3.47 V
